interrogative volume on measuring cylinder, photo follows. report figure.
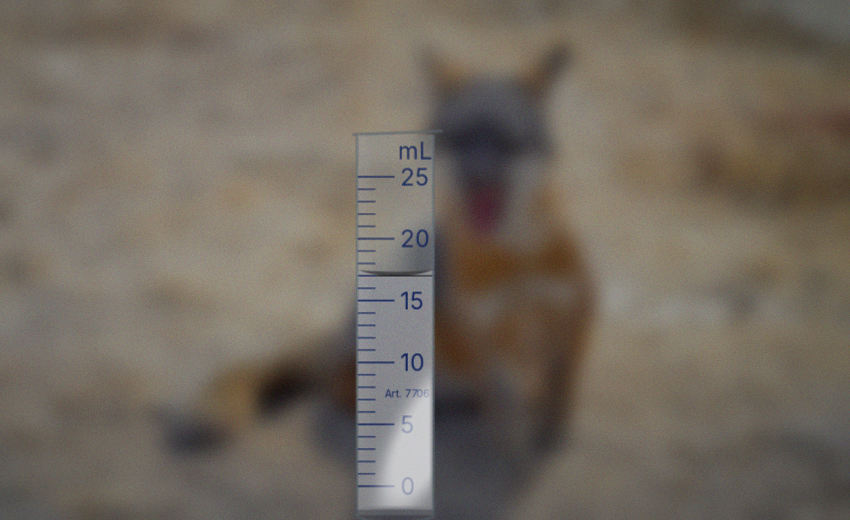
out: 17 mL
